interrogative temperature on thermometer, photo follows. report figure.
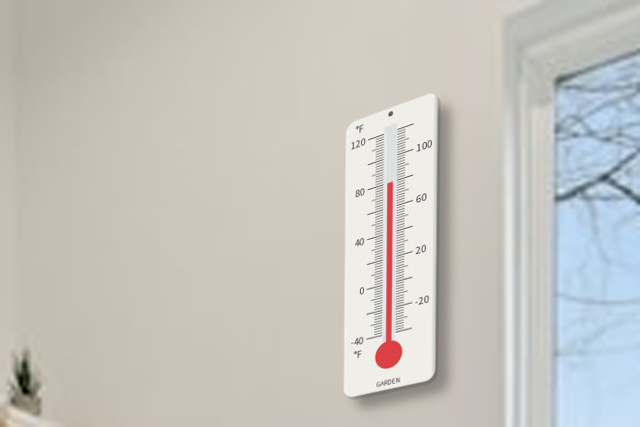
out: 80 °F
